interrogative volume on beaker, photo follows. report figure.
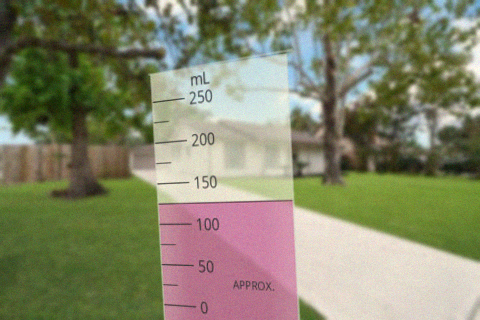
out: 125 mL
